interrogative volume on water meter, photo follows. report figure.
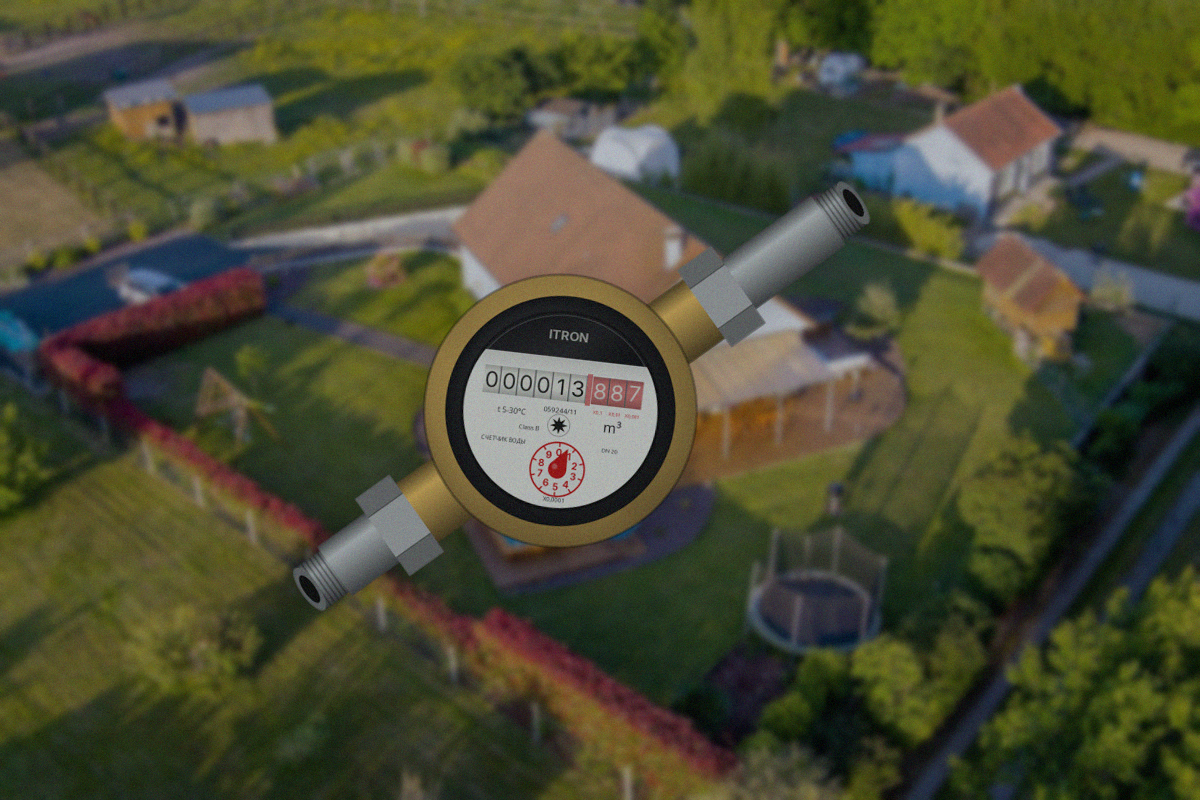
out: 13.8870 m³
